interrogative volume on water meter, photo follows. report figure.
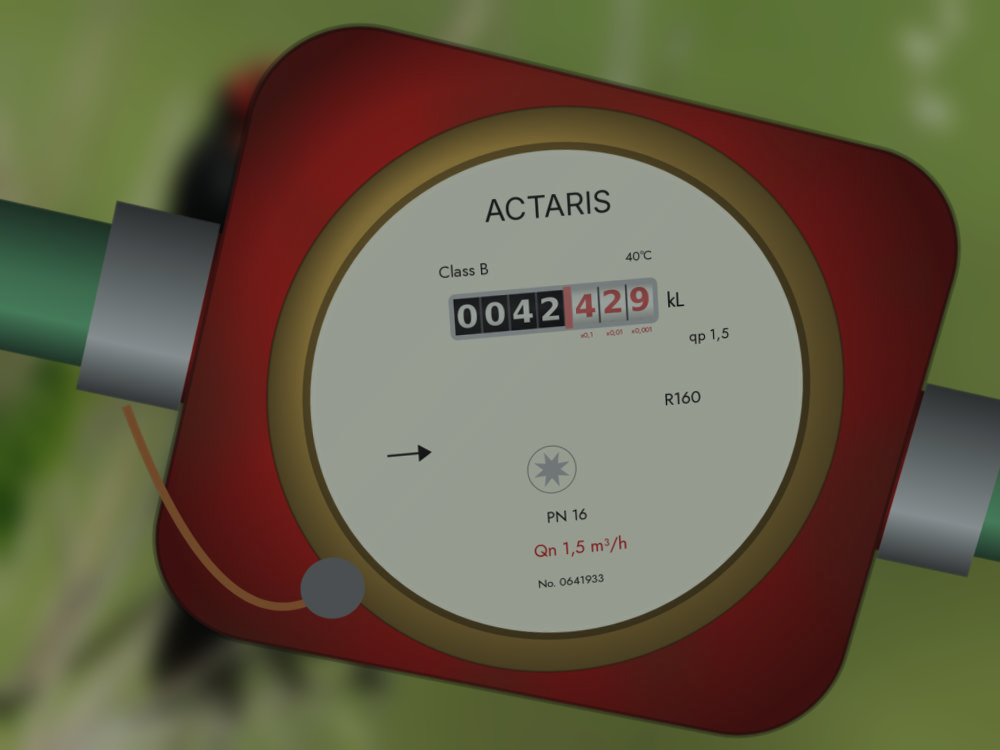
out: 42.429 kL
